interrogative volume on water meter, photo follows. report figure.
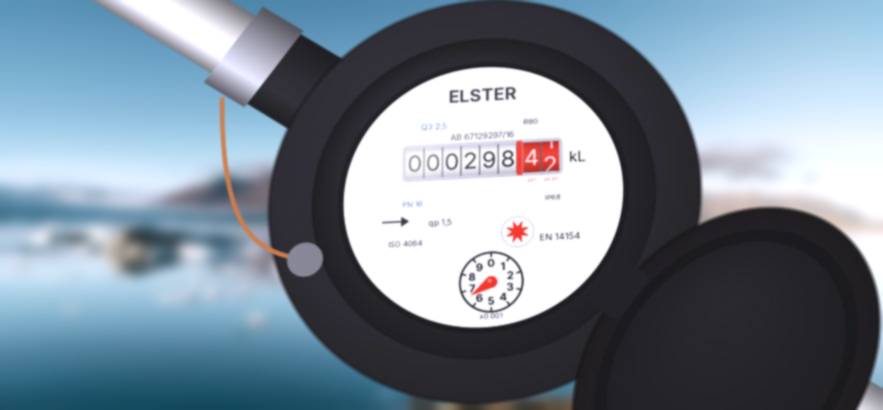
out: 298.416 kL
